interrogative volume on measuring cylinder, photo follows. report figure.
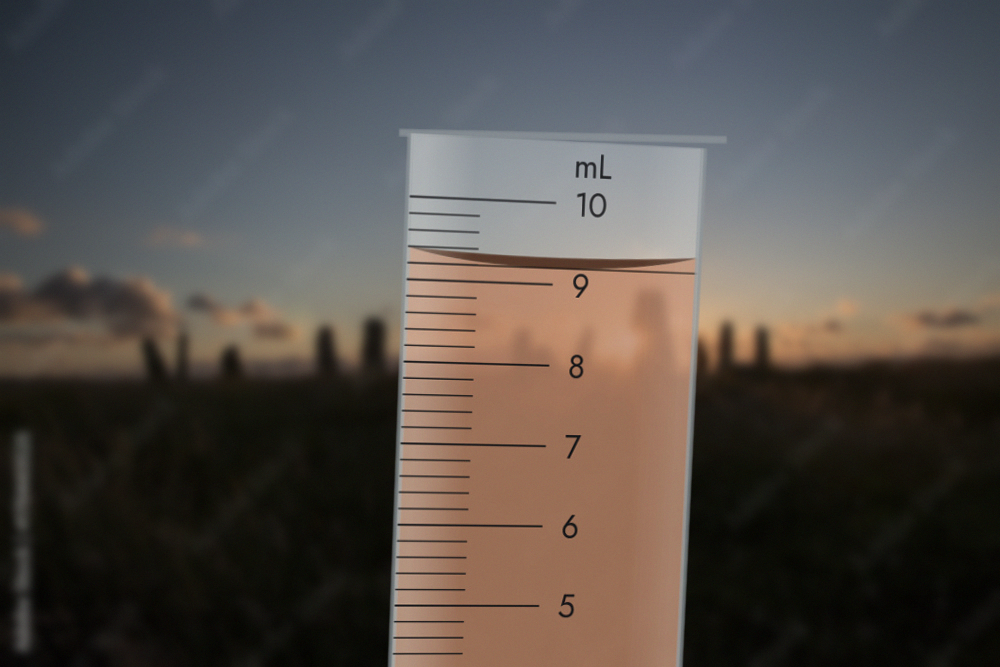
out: 9.2 mL
